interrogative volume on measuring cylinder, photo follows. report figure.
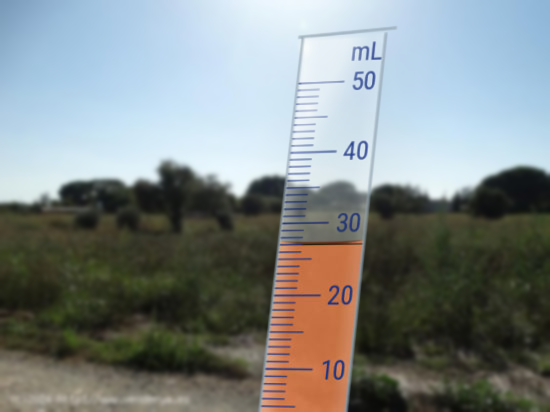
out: 27 mL
